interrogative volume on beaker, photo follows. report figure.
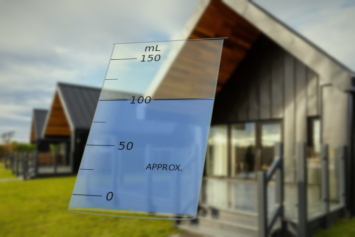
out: 100 mL
